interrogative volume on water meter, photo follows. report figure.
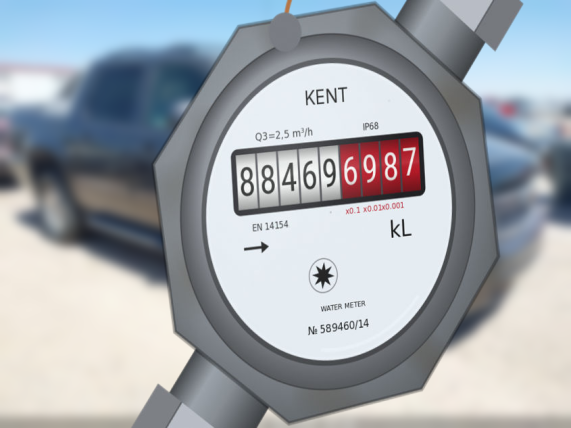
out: 88469.6987 kL
